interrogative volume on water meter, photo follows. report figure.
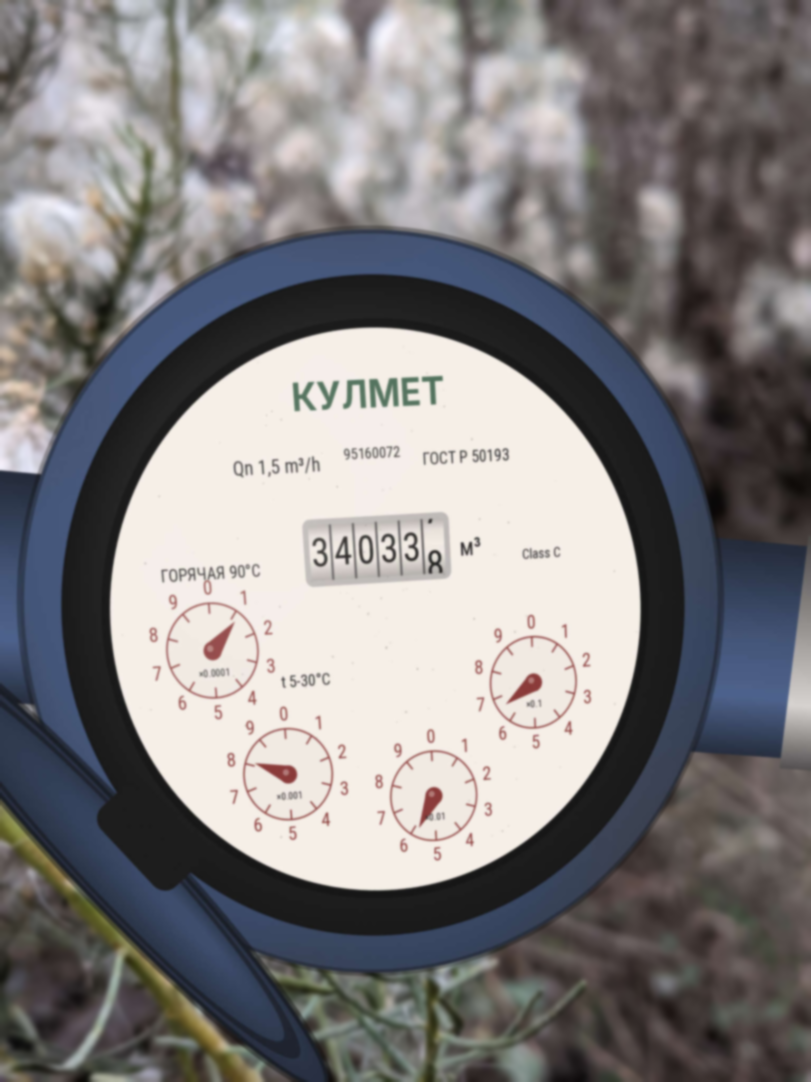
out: 340337.6581 m³
